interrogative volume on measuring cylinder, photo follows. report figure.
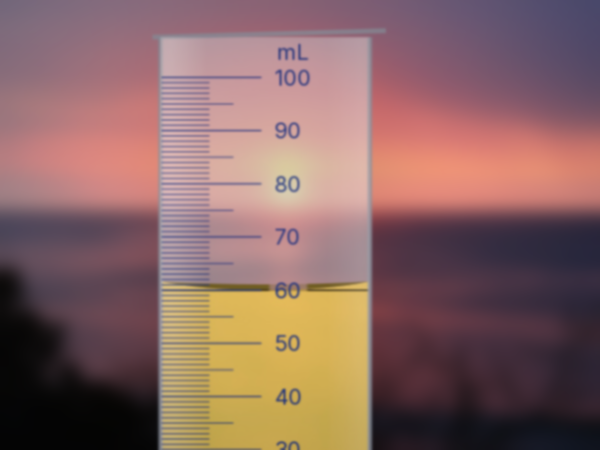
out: 60 mL
